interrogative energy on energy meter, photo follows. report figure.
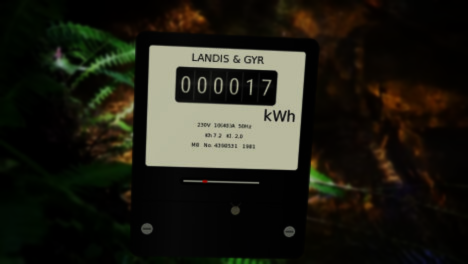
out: 17 kWh
